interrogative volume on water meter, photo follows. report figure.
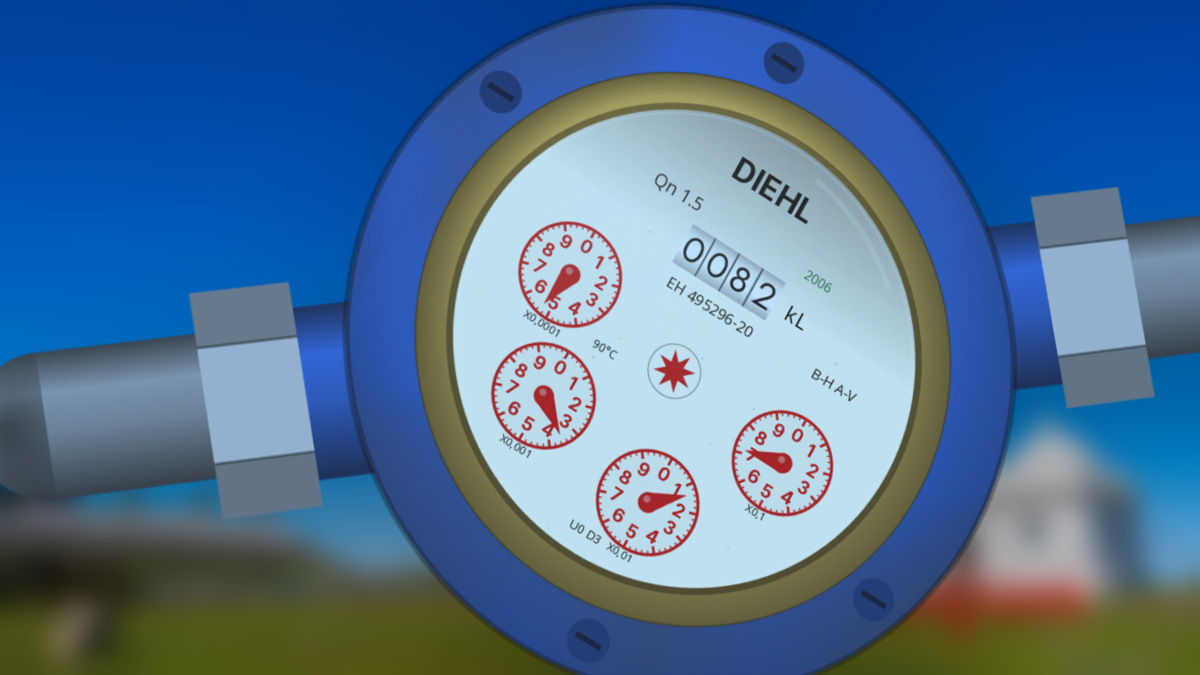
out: 82.7135 kL
